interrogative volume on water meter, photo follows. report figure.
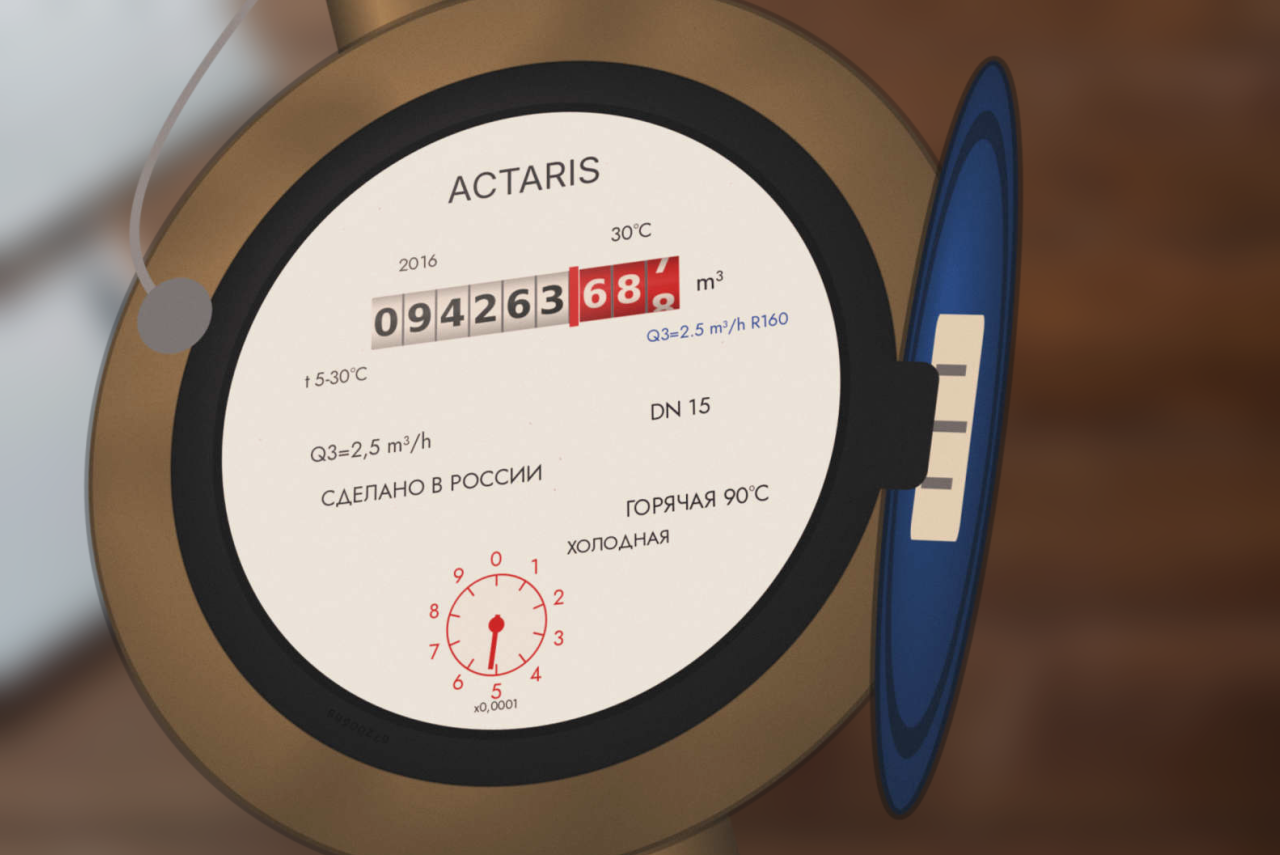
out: 94263.6875 m³
